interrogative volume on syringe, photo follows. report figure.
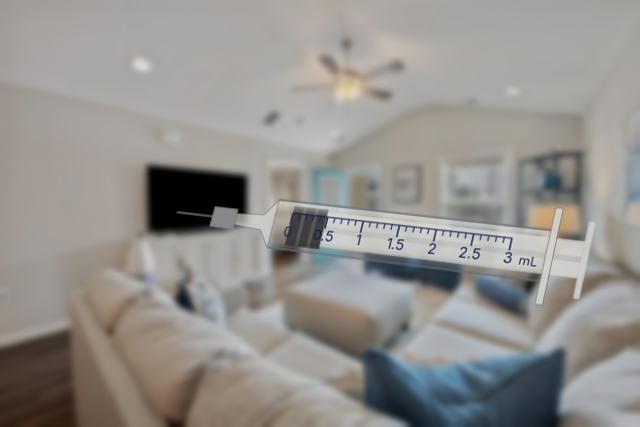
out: 0 mL
